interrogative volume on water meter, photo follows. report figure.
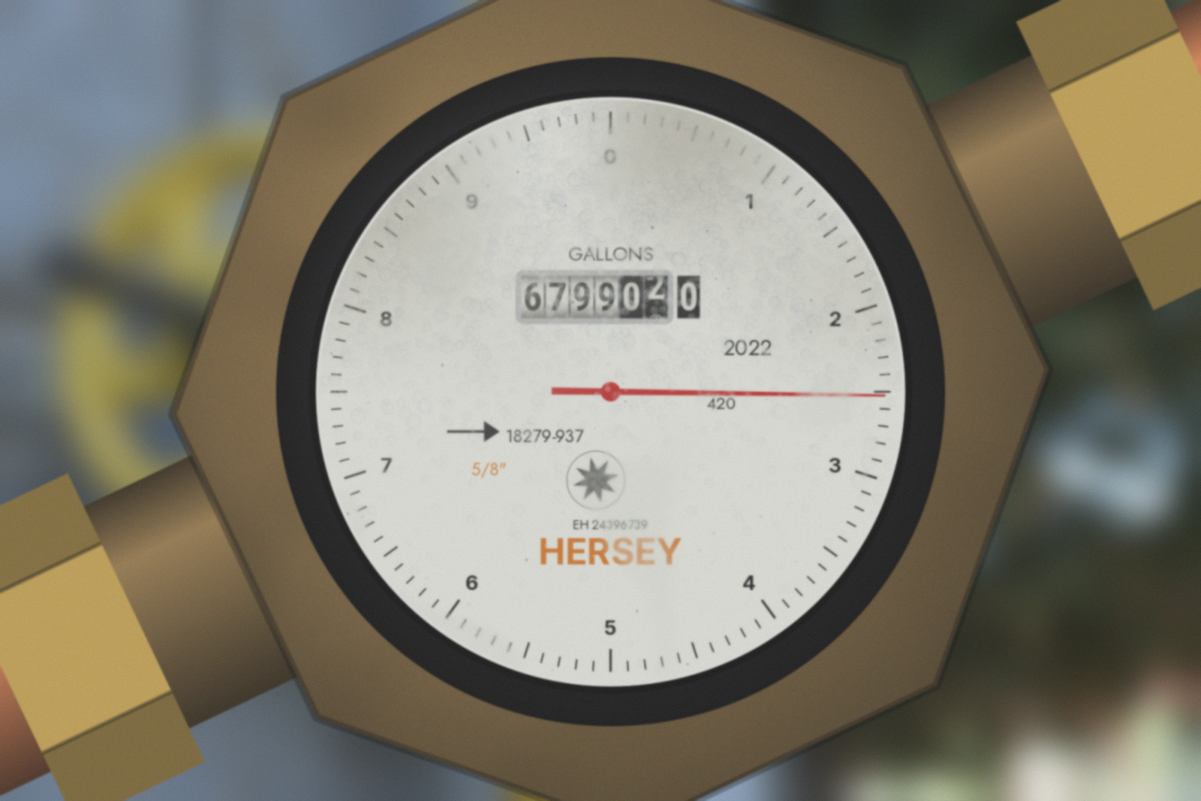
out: 6799022.5 gal
